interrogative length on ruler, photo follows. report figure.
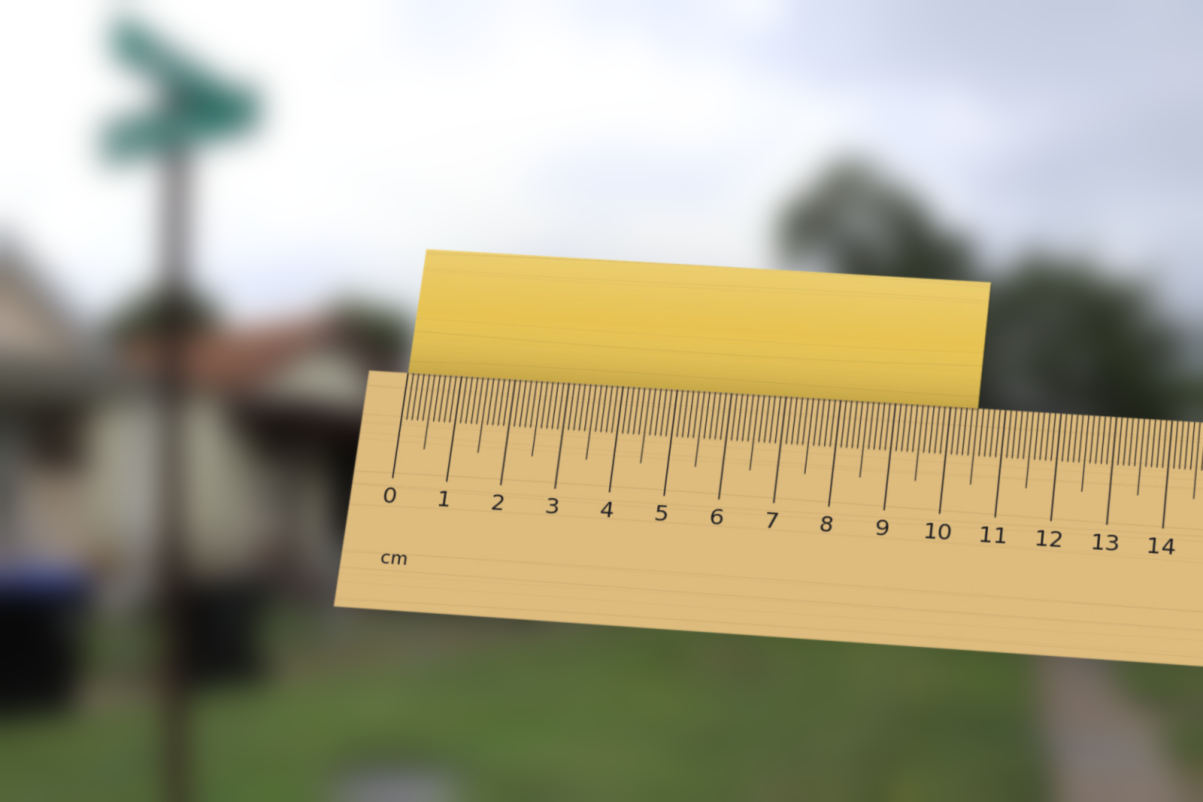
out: 10.5 cm
